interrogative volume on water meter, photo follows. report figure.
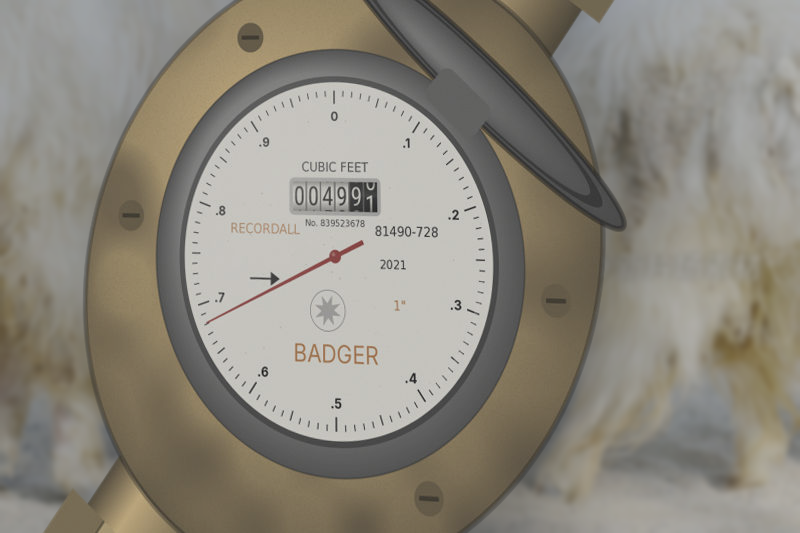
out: 4990.68 ft³
